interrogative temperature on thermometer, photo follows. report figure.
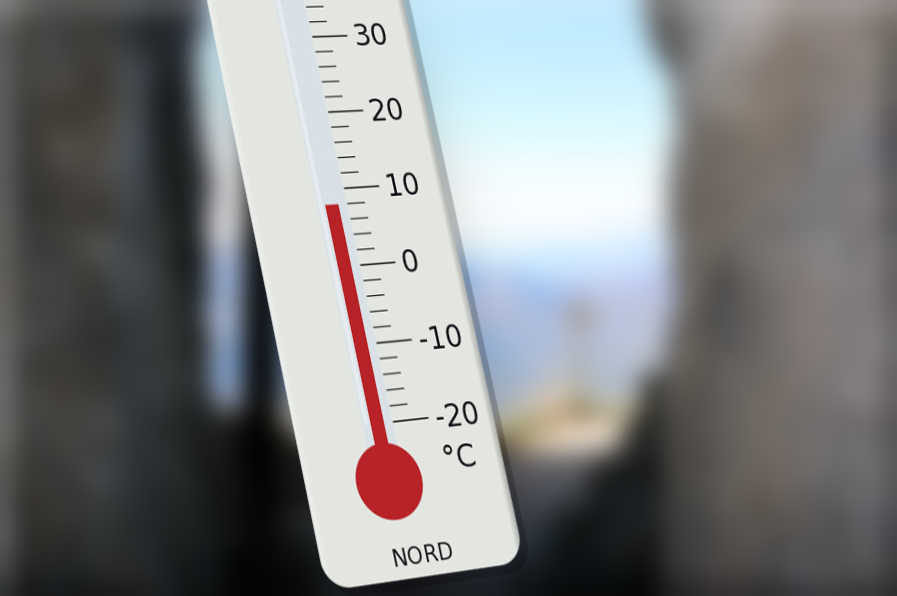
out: 8 °C
